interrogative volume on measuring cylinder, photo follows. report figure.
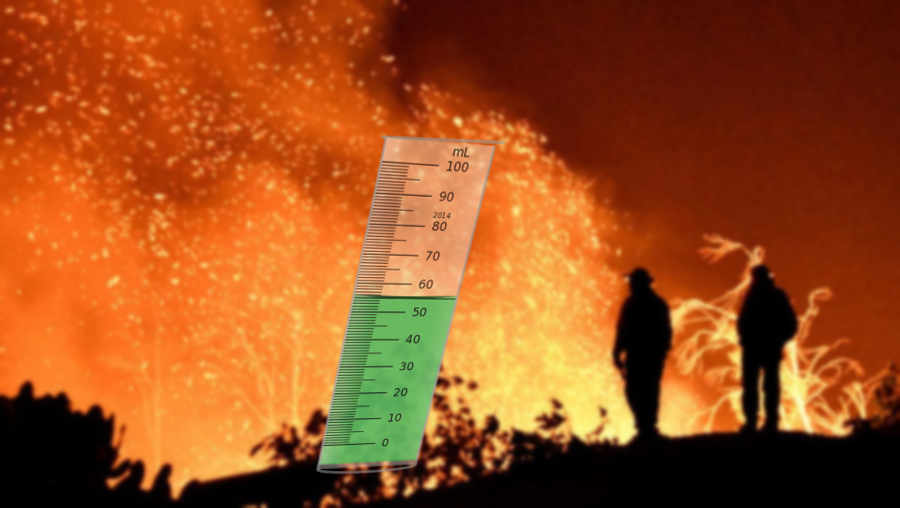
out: 55 mL
